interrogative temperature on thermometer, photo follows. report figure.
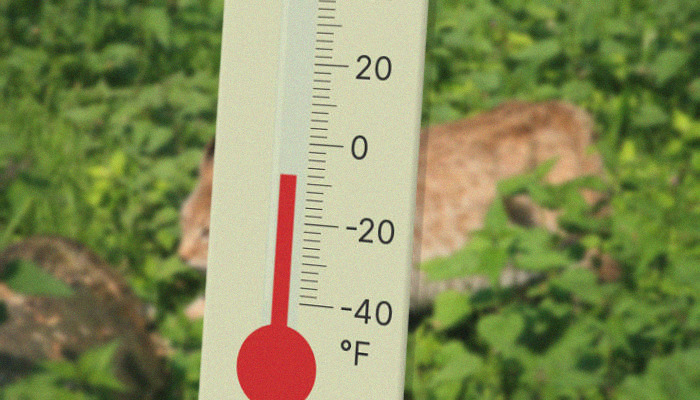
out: -8 °F
